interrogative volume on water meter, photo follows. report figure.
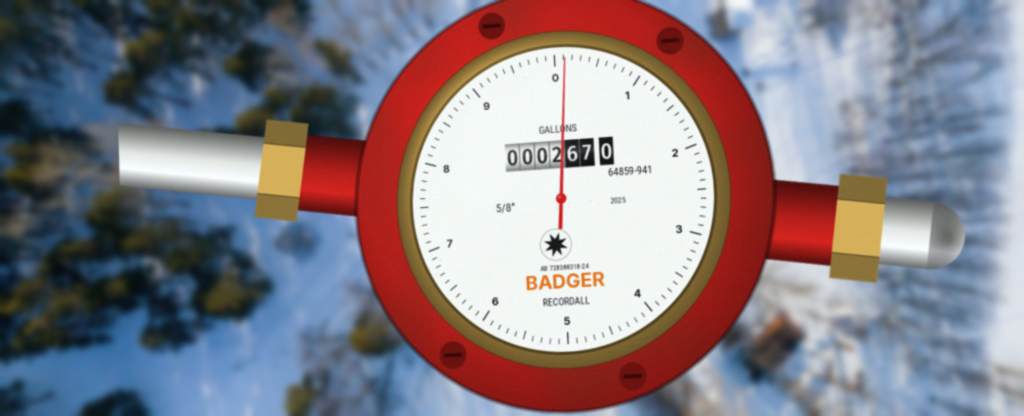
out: 2670.1 gal
